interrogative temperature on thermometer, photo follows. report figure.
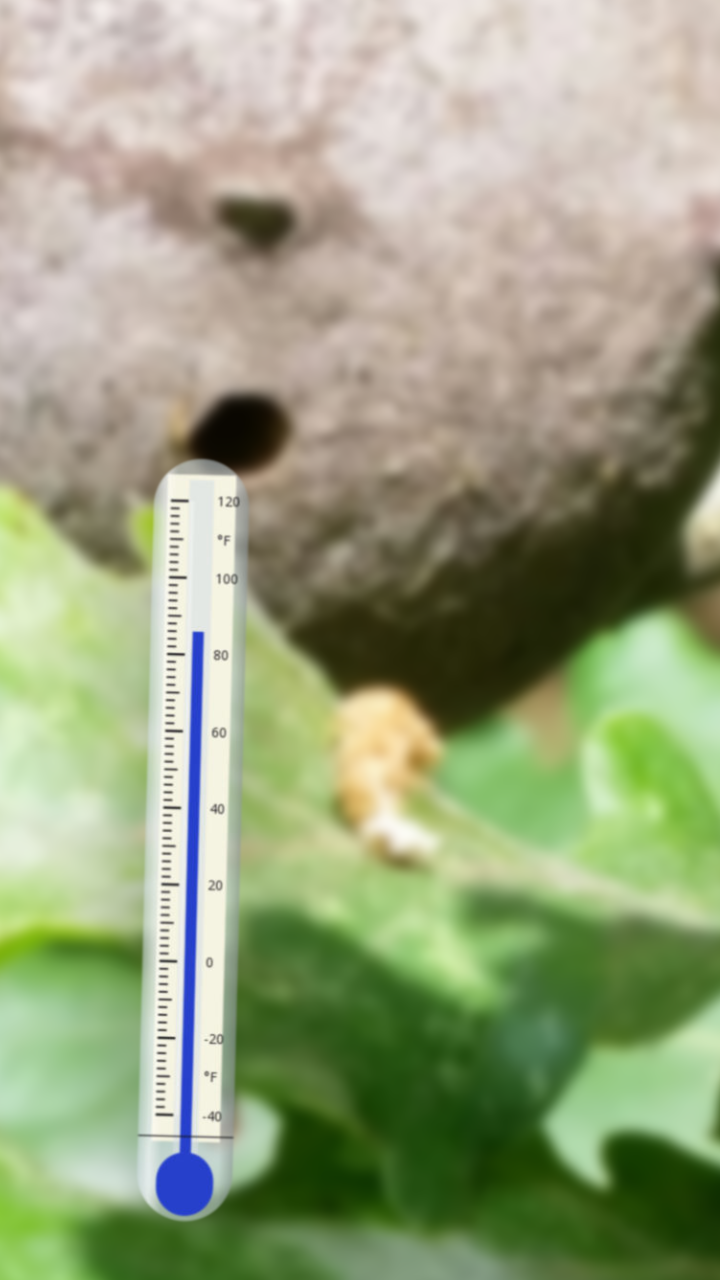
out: 86 °F
